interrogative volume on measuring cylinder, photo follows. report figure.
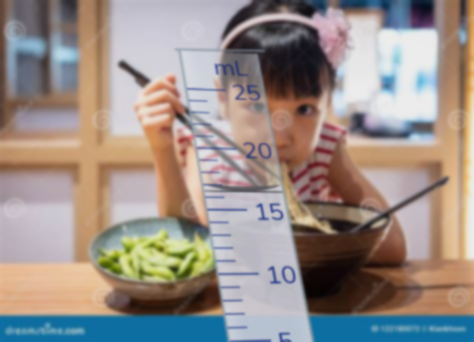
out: 16.5 mL
